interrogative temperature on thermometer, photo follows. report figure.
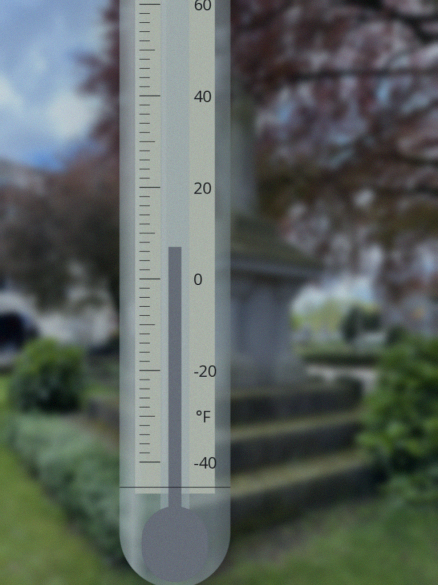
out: 7 °F
